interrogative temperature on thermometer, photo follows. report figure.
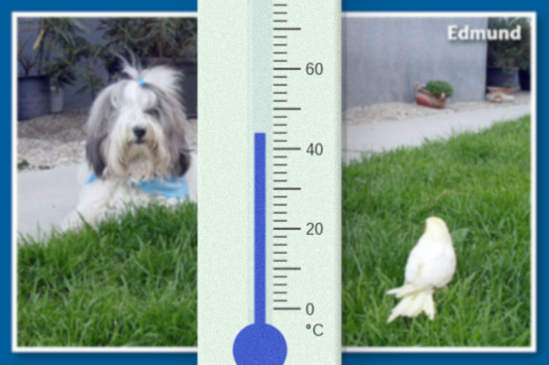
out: 44 °C
